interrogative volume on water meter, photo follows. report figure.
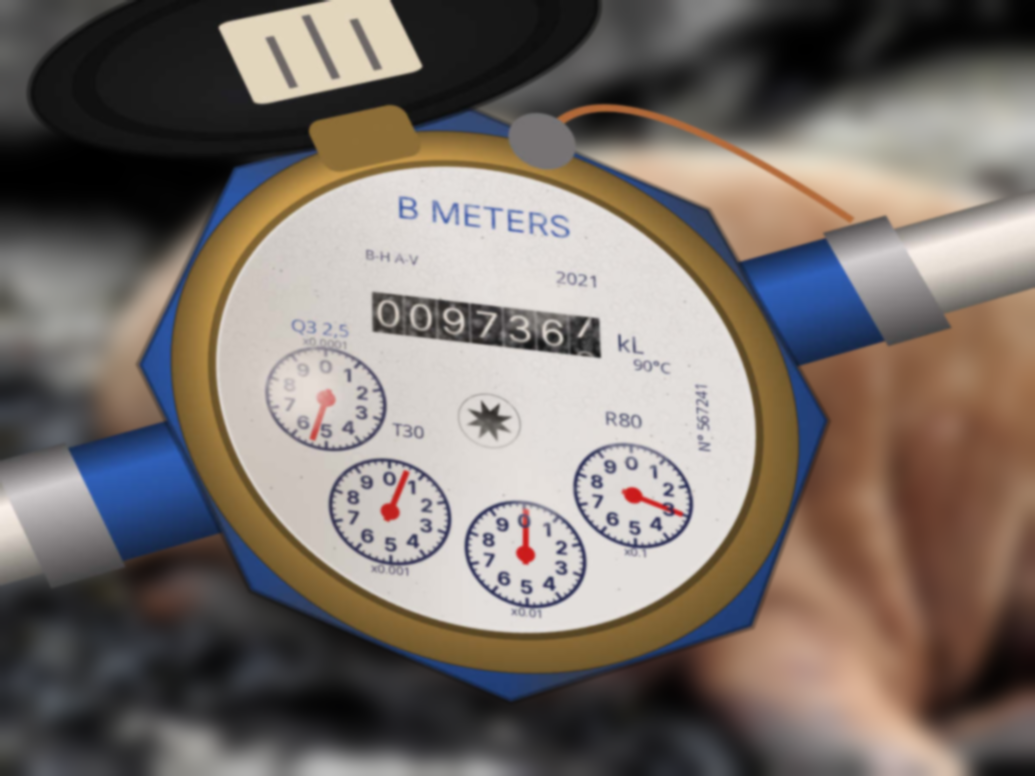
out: 97367.3005 kL
